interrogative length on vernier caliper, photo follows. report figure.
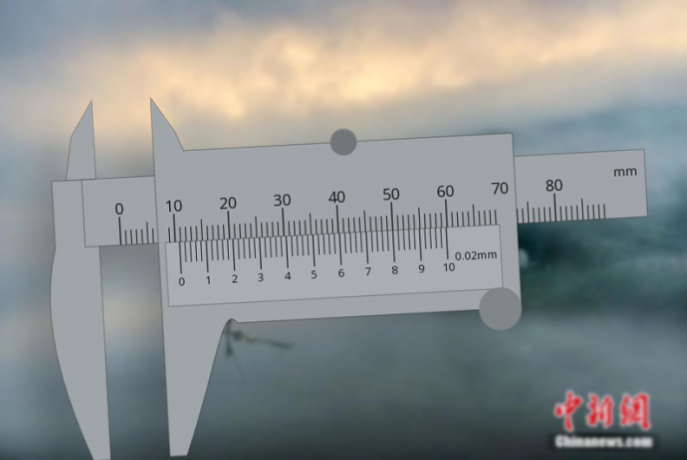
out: 10.8 mm
